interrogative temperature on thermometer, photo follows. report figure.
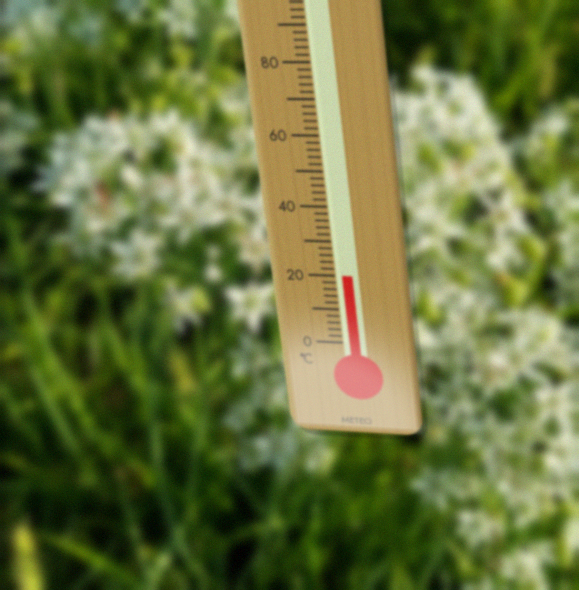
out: 20 °C
